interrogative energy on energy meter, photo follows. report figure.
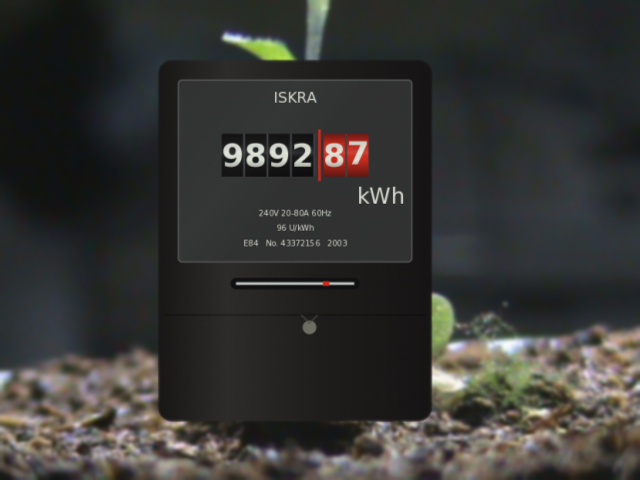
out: 9892.87 kWh
